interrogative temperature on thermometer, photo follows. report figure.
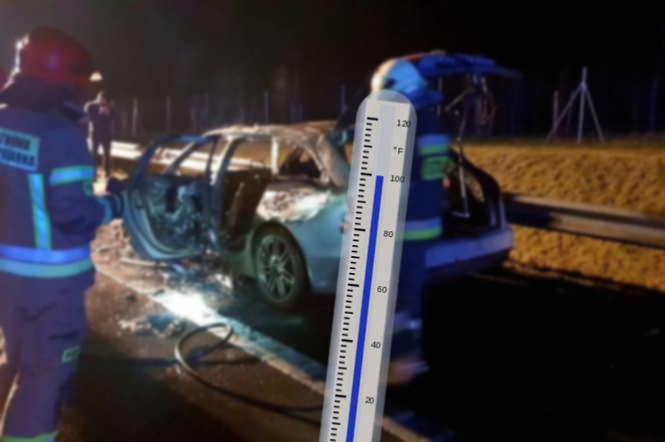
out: 100 °F
